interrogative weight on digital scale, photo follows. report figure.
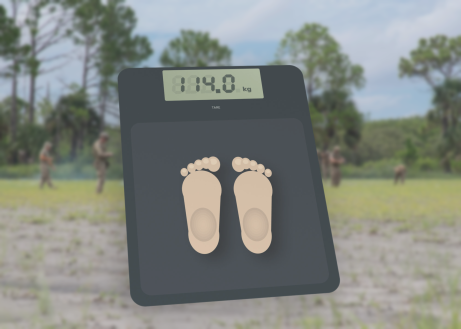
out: 114.0 kg
